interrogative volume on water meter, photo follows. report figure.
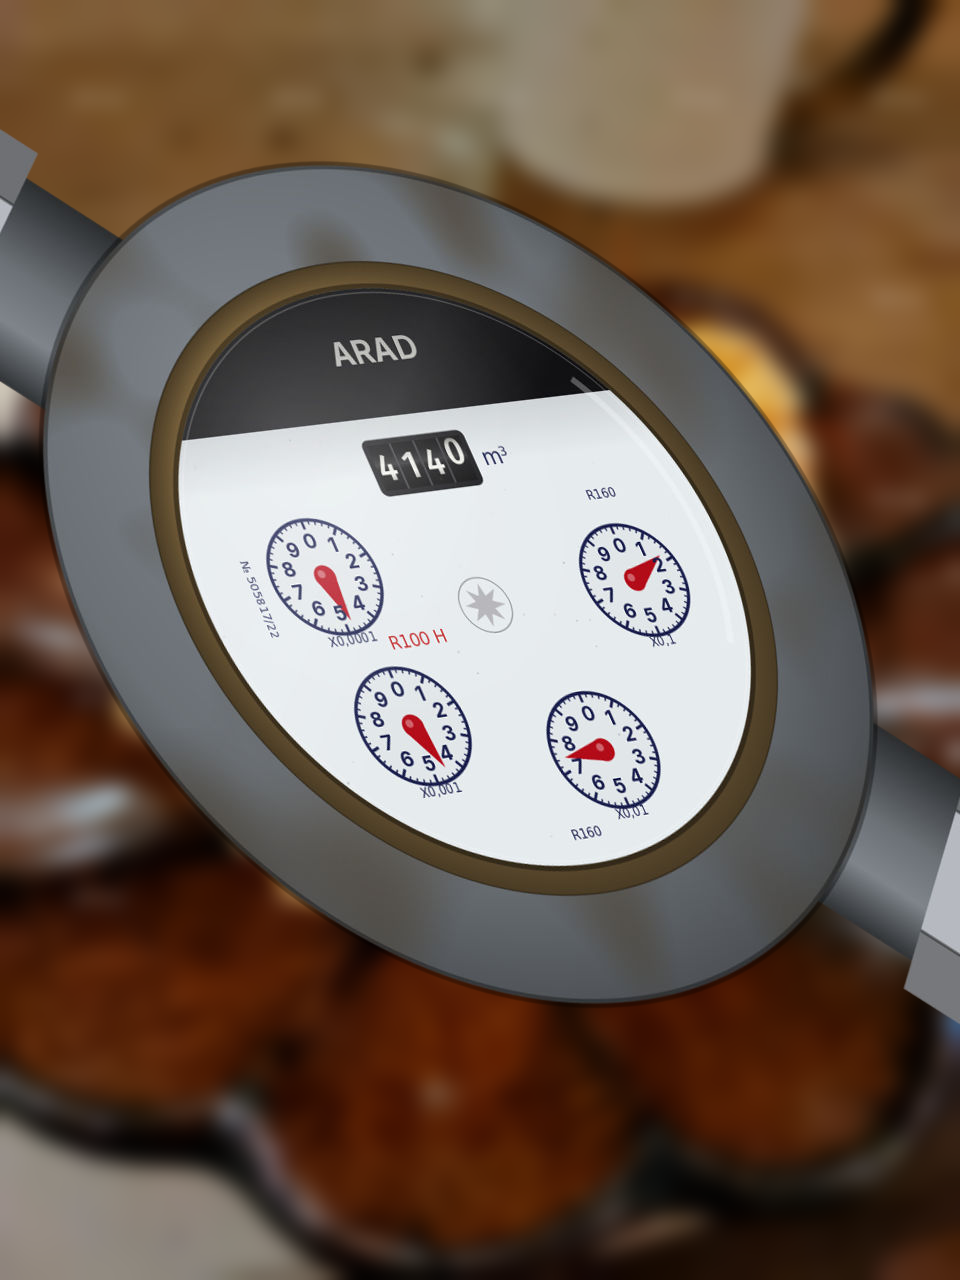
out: 4140.1744 m³
